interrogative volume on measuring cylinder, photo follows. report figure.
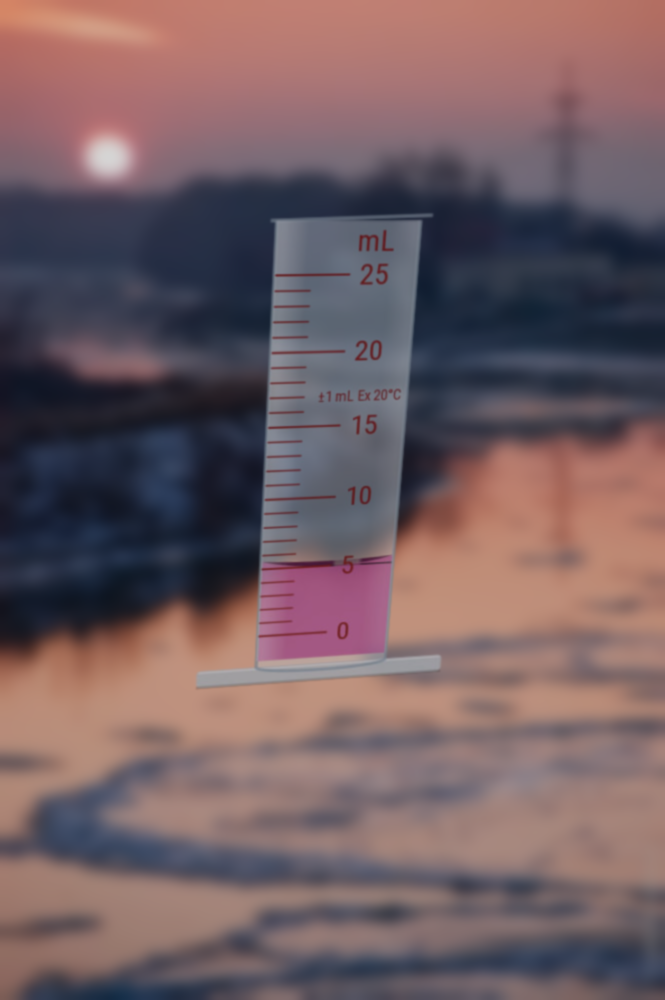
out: 5 mL
